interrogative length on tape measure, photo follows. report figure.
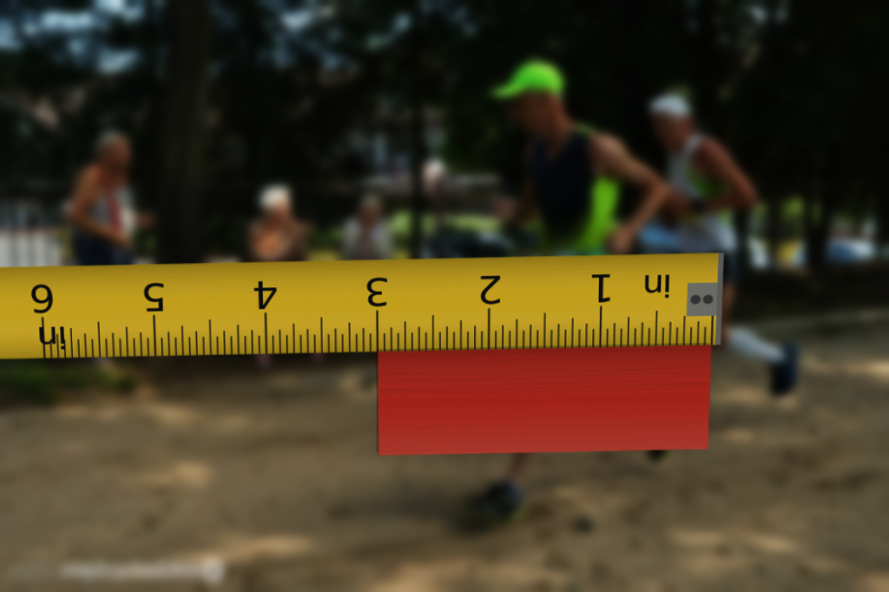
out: 3 in
